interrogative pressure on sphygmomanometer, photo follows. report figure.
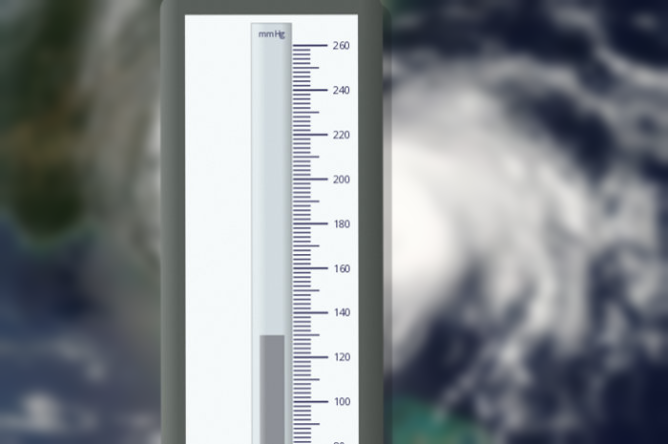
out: 130 mmHg
